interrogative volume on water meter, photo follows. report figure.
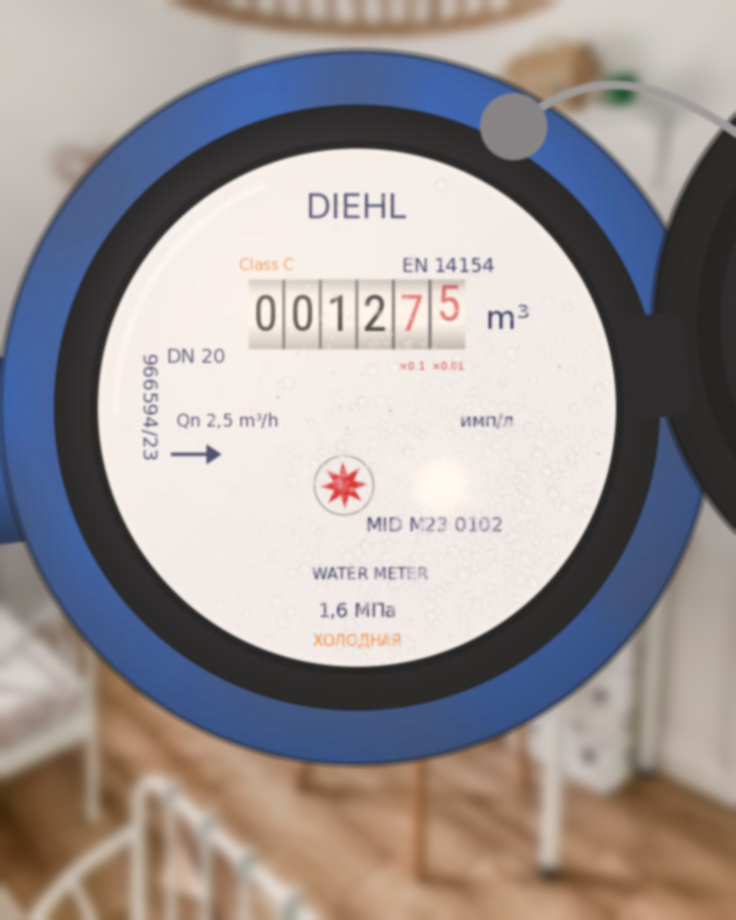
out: 12.75 m³
